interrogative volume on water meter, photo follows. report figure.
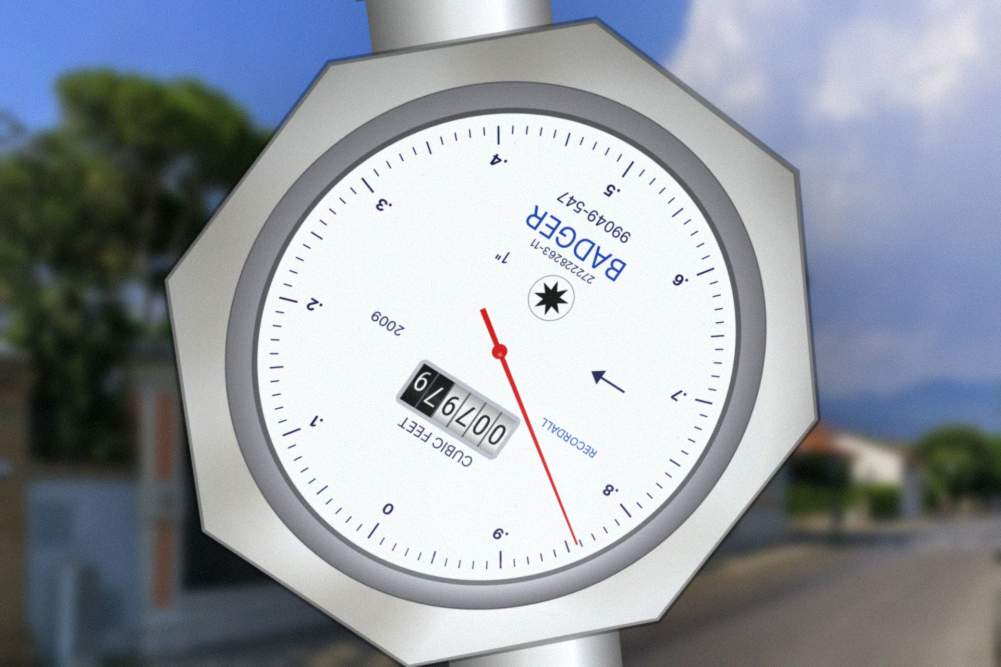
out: 7978.84 ft³
